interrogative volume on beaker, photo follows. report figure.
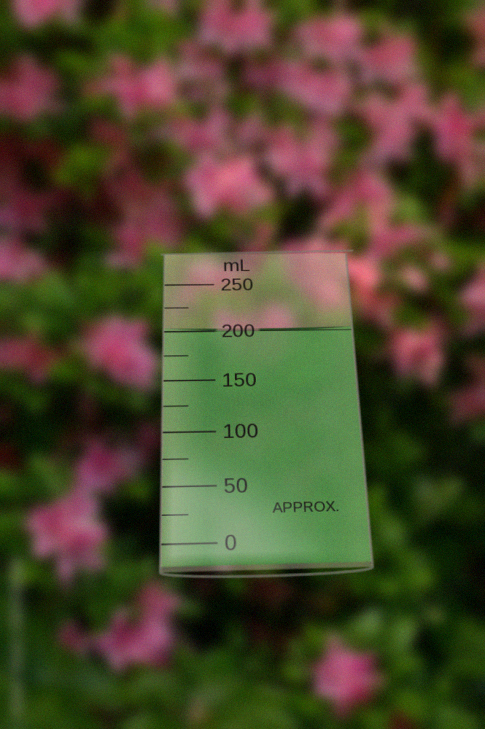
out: 200 mL
